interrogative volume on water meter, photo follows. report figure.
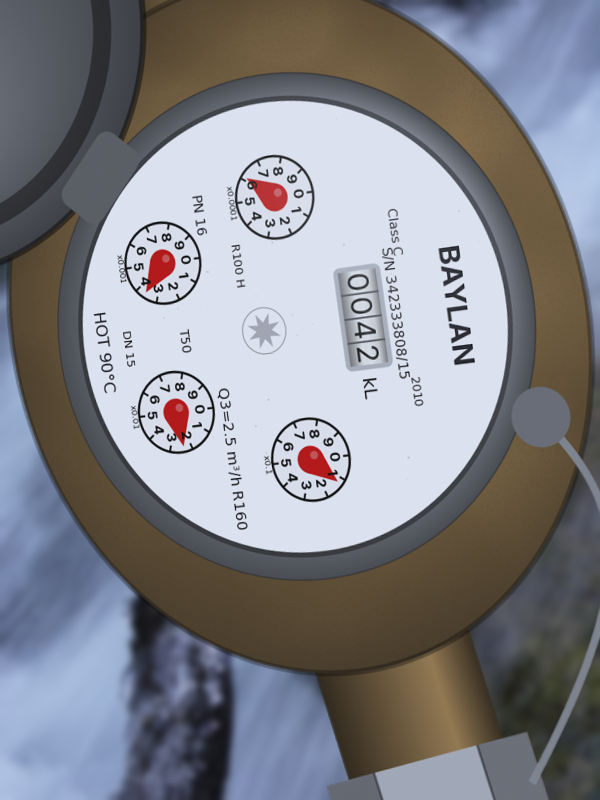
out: 42.1236 kL
